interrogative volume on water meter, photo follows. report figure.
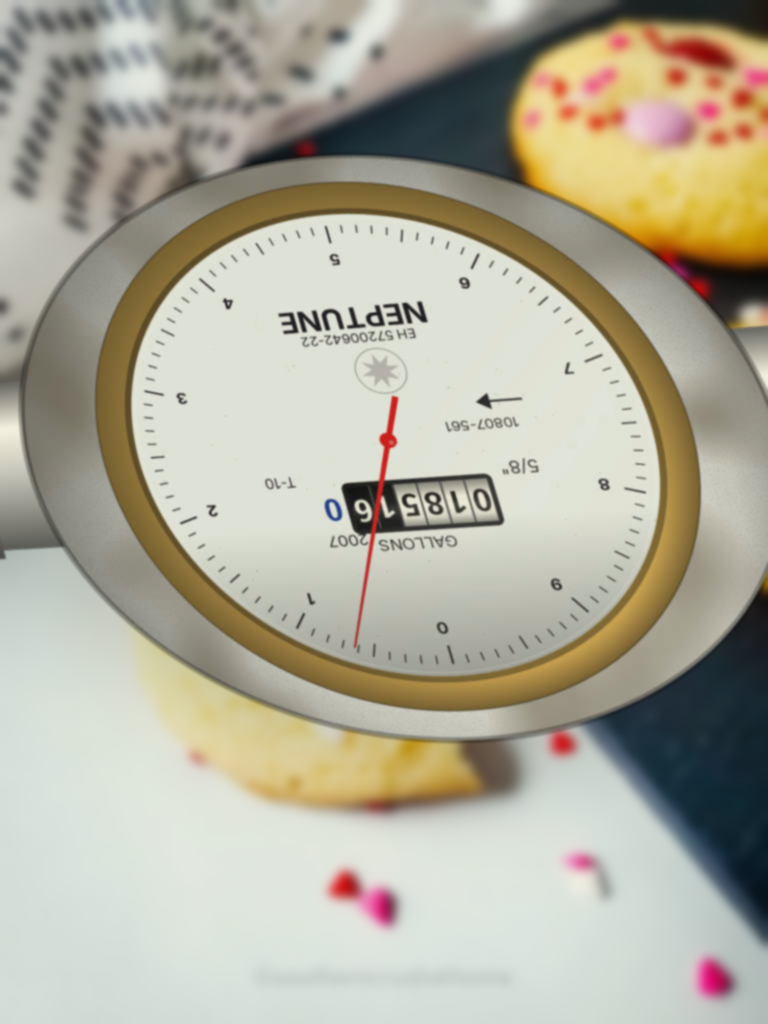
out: 185160.6 gal
